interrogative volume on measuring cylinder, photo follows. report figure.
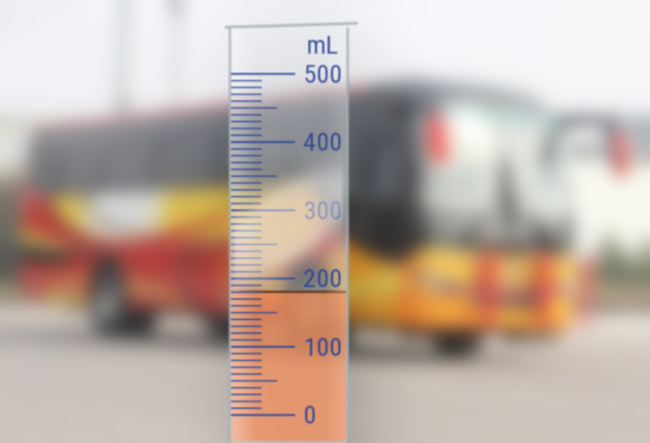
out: 180 mL
